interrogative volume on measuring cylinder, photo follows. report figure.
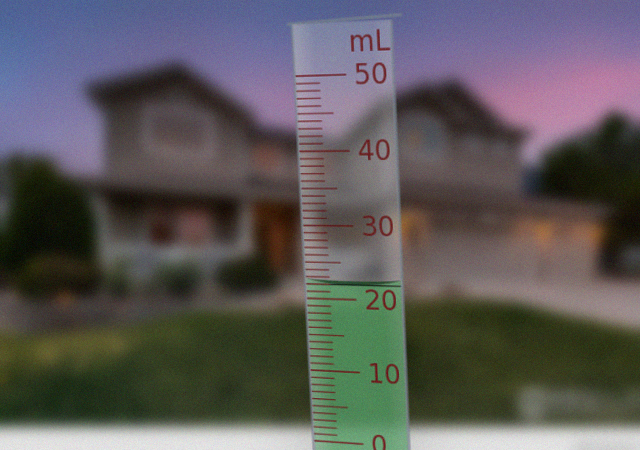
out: 22 mL
